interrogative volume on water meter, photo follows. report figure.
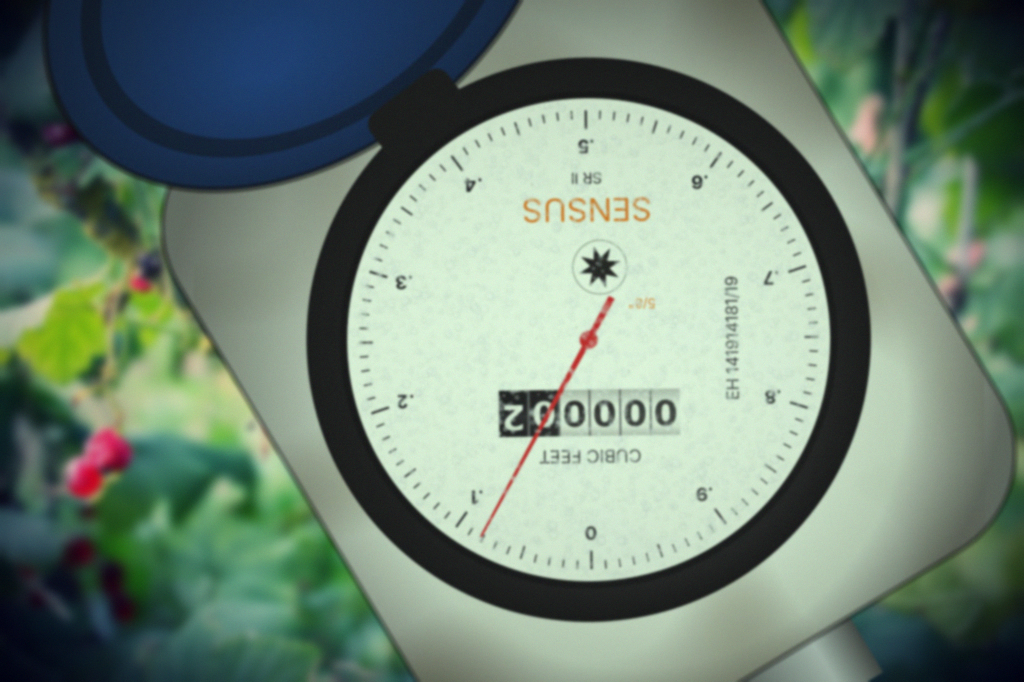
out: 2.08 ft³
